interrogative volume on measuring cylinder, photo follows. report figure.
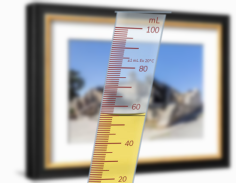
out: 55 mL
